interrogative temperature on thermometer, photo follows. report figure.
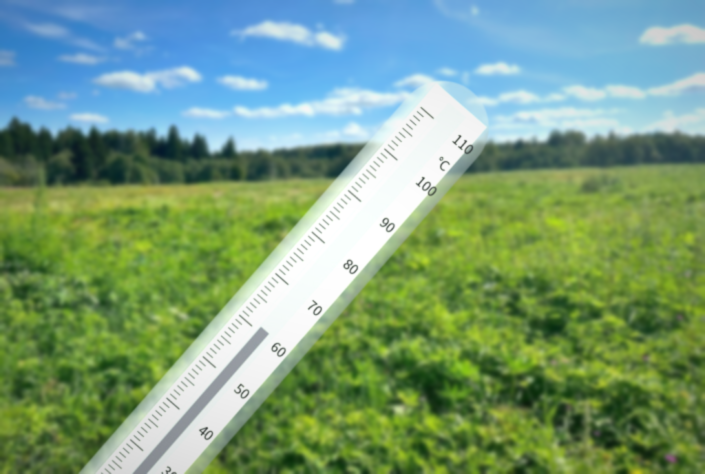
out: 61 °C
